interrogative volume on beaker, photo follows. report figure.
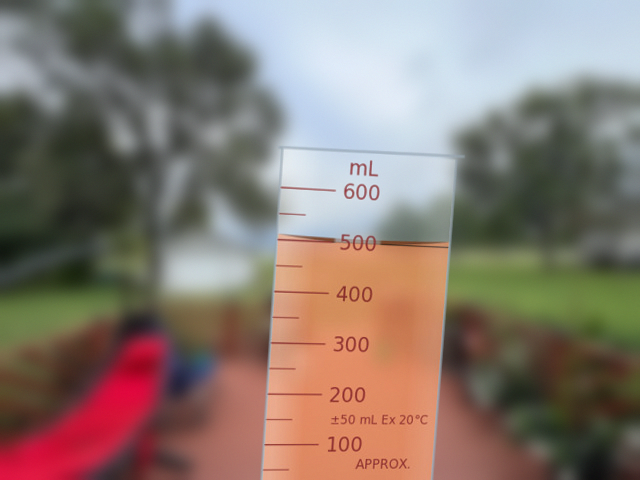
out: 500 mL
